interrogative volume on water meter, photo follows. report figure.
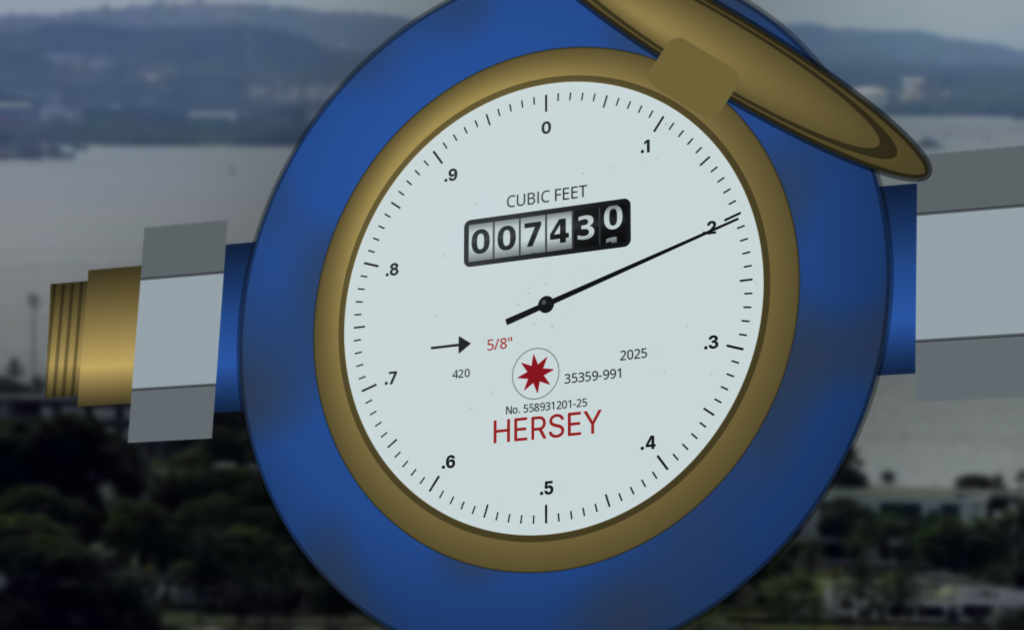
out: 7430.20 ft³
